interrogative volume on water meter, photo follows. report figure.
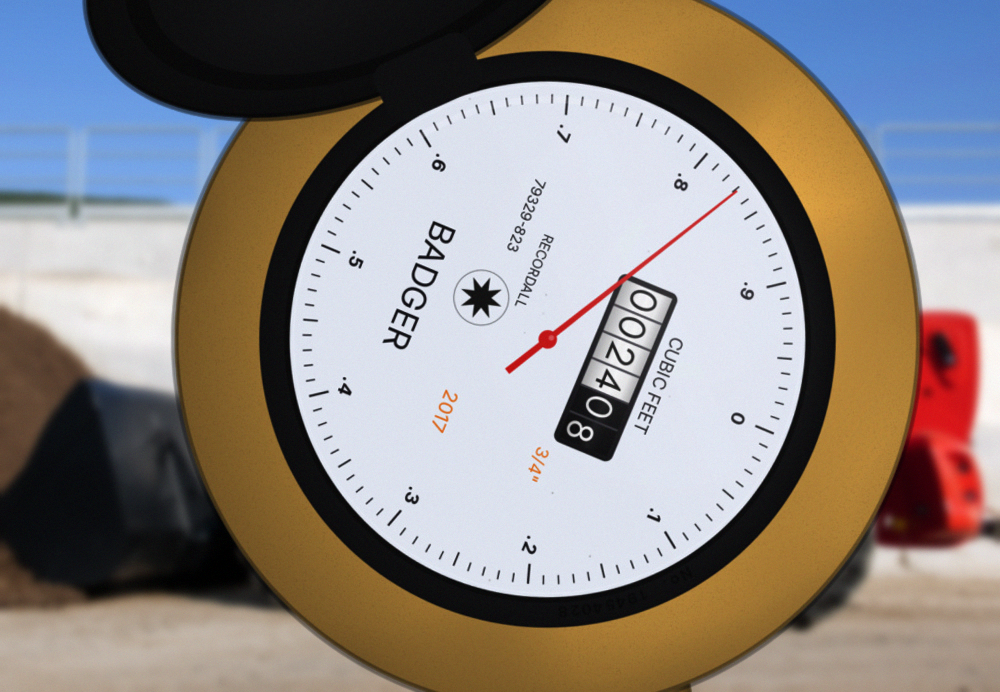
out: 2407.83 ft³
